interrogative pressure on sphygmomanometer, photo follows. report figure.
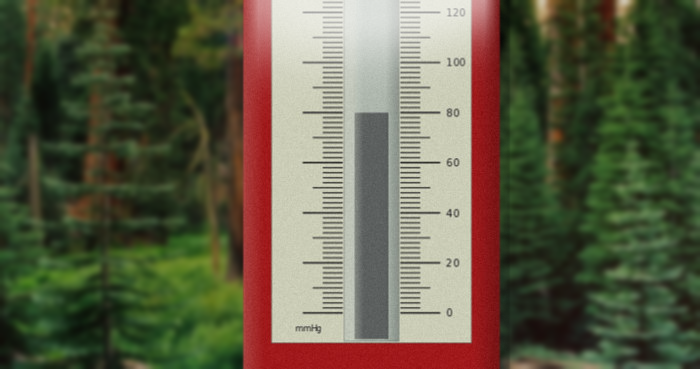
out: 80 mmHg
